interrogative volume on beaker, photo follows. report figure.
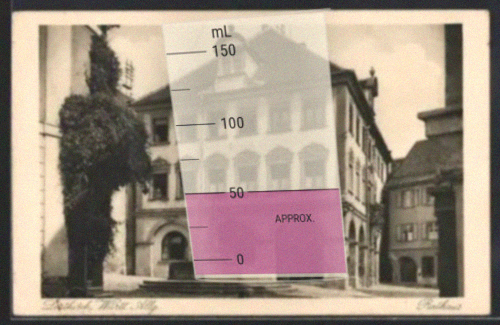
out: 50 mL
